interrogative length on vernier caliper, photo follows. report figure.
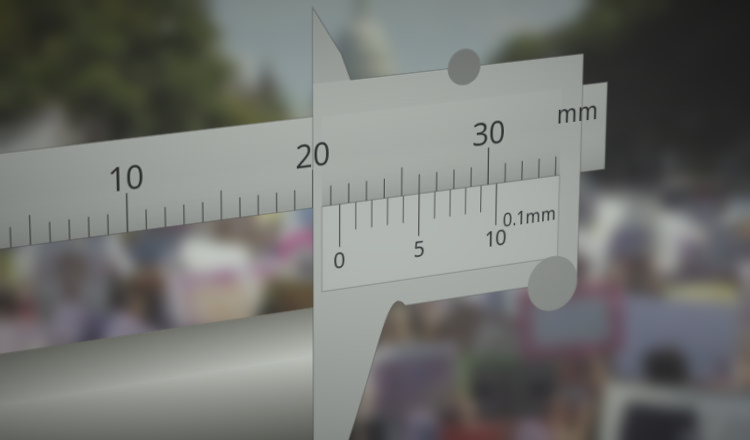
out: 21.5 mm
